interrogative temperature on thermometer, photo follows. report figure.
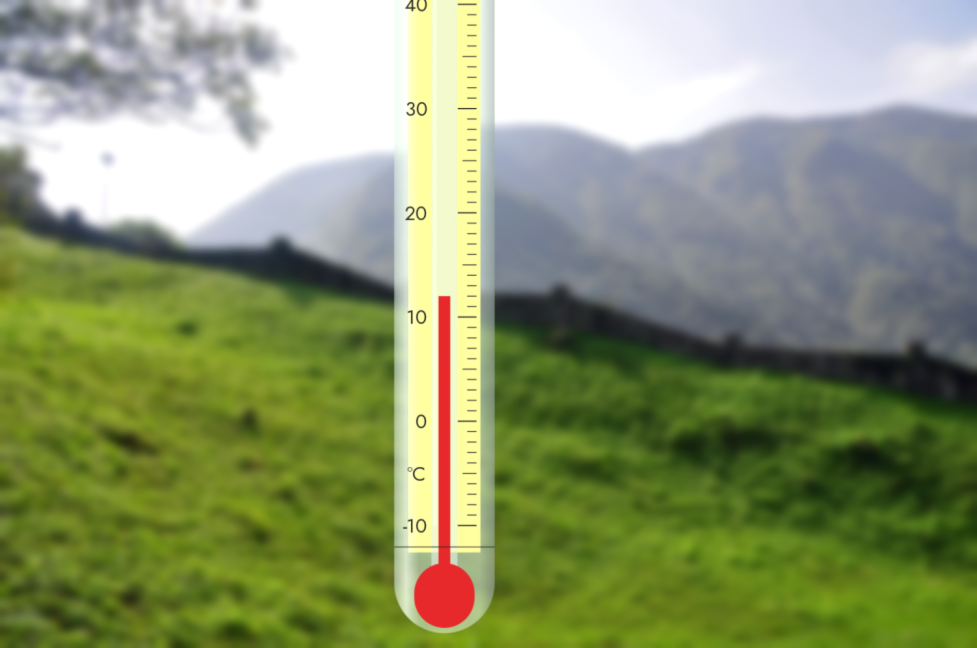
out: 12 °C
